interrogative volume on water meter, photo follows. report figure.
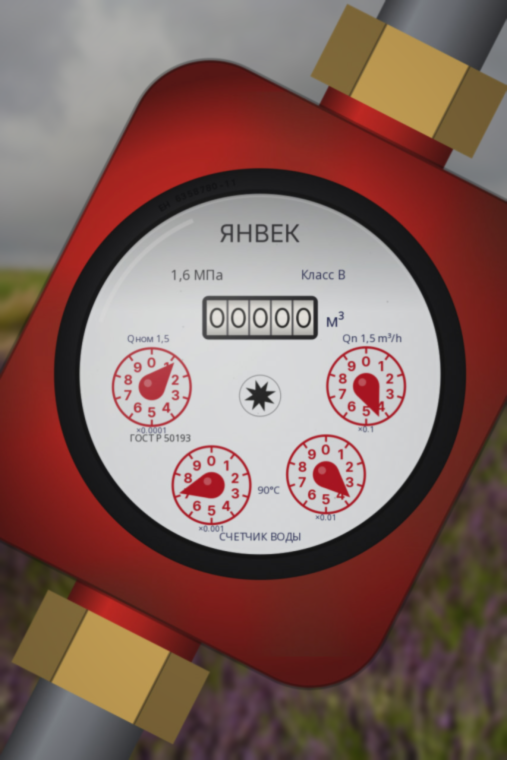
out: 0.4371 m³
